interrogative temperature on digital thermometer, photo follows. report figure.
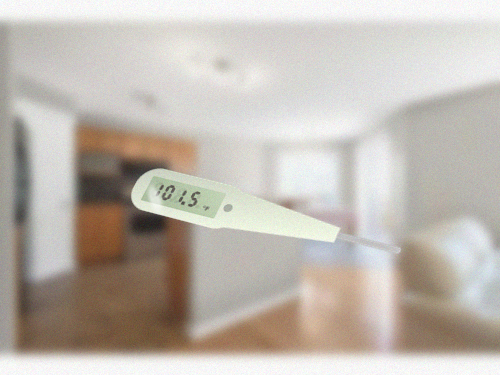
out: 101.5 °F
